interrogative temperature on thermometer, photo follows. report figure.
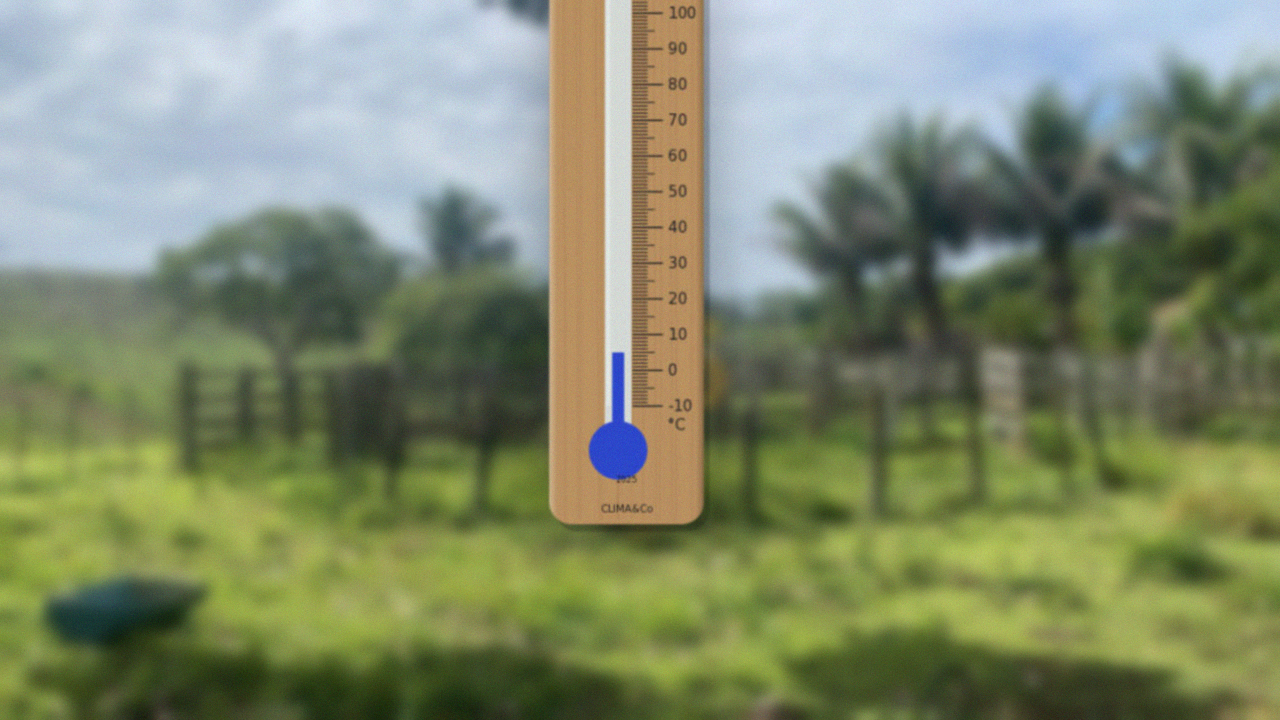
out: 5 °C
